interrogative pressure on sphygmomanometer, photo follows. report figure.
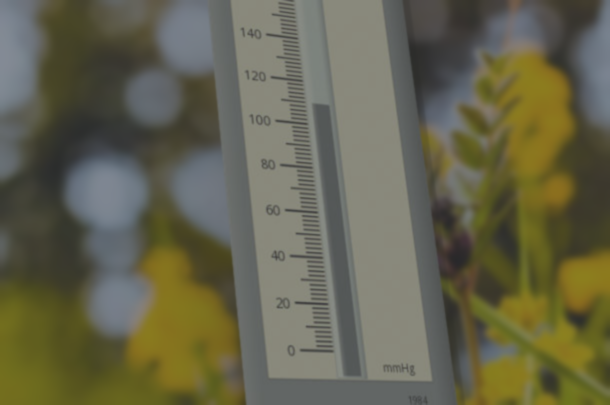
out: 110 mmHg
